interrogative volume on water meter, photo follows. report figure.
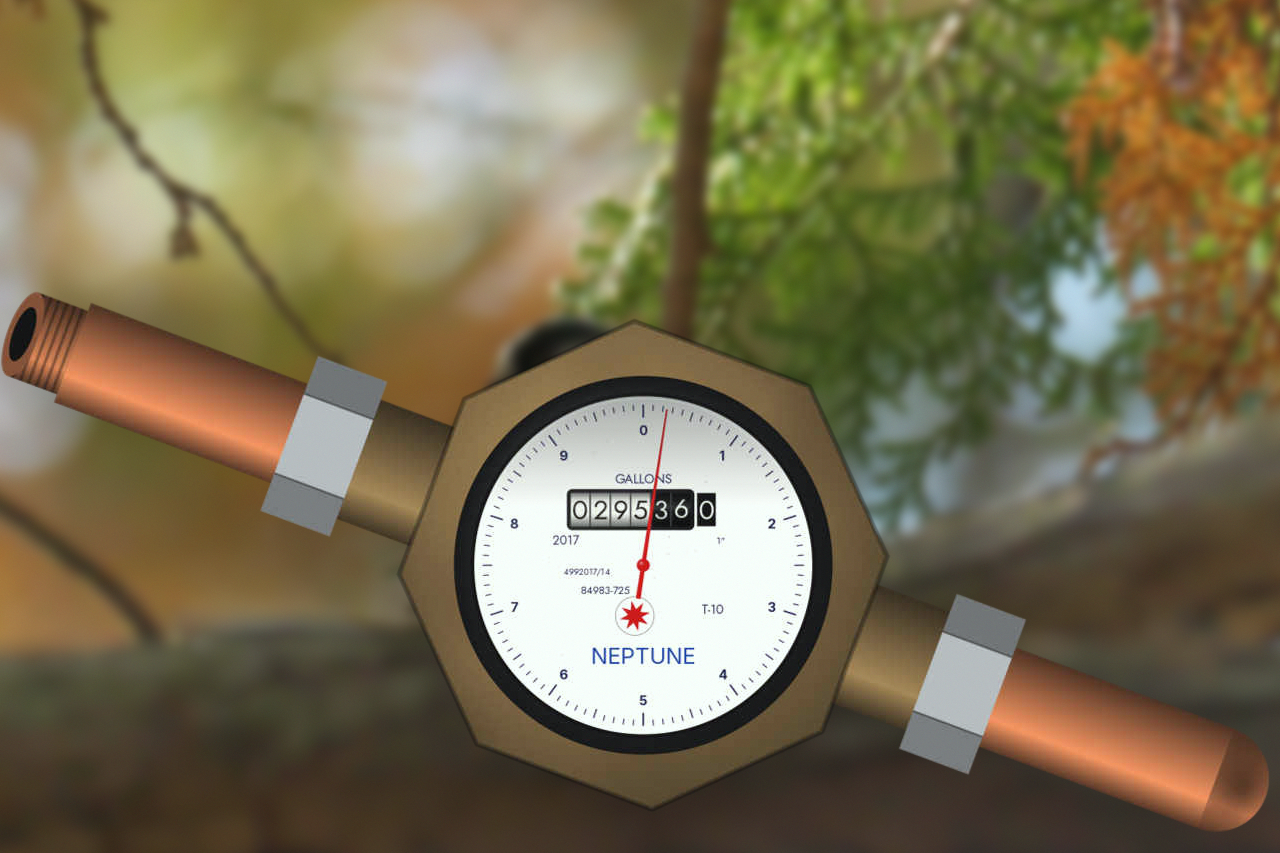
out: 295360.2 gal
